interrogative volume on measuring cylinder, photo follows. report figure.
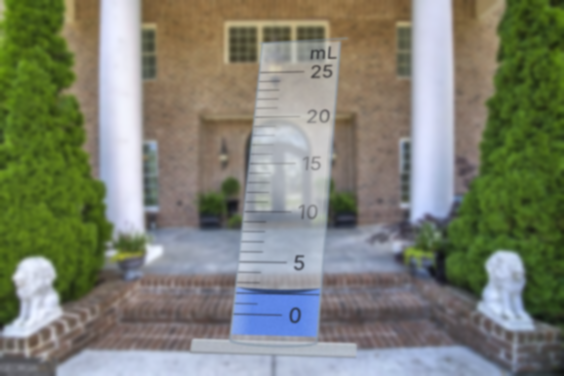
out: 2 mL
